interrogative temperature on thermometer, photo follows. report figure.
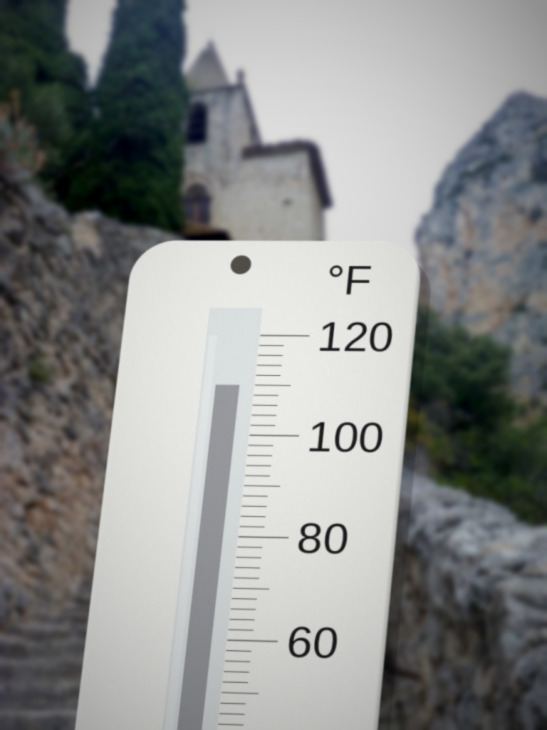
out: 110 °F
